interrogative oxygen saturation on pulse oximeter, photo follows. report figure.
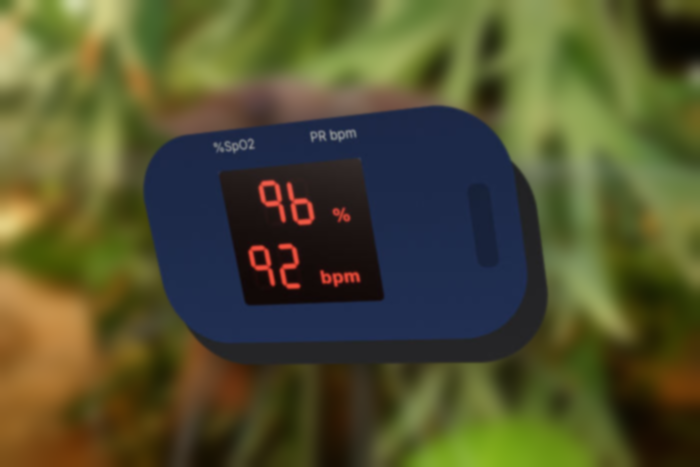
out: 96 %
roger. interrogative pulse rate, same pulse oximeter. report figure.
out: 92 bpm
